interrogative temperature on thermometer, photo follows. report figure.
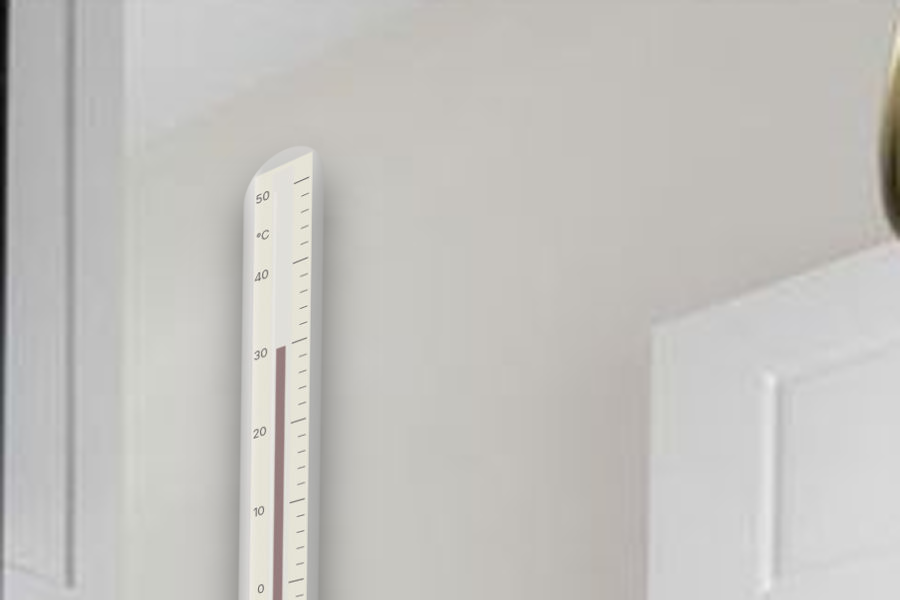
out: 30 °C
